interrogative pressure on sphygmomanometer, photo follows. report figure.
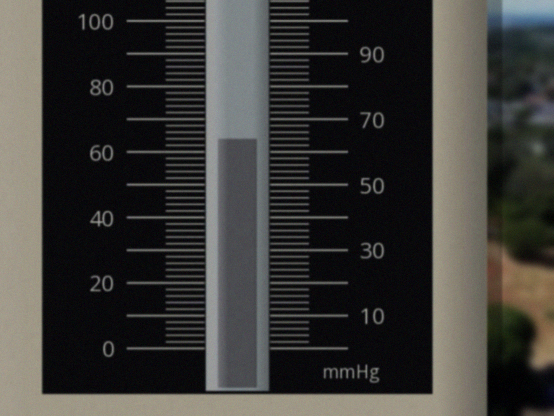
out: 64 mmHg
